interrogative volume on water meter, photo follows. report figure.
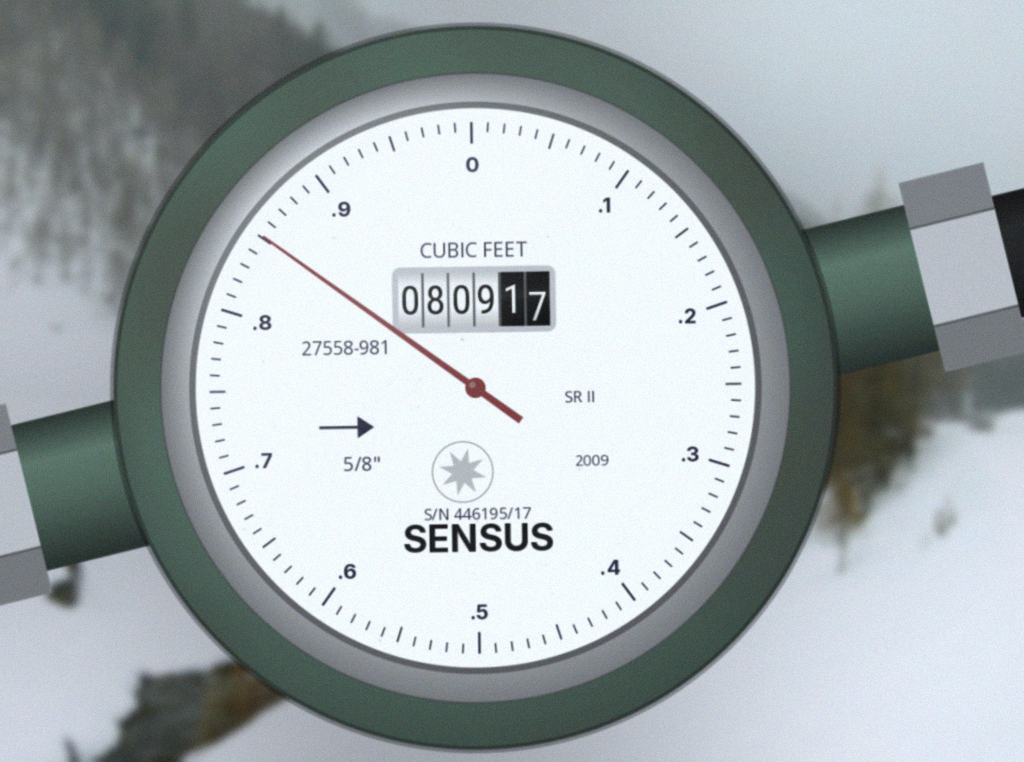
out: 80916.85 ft³
